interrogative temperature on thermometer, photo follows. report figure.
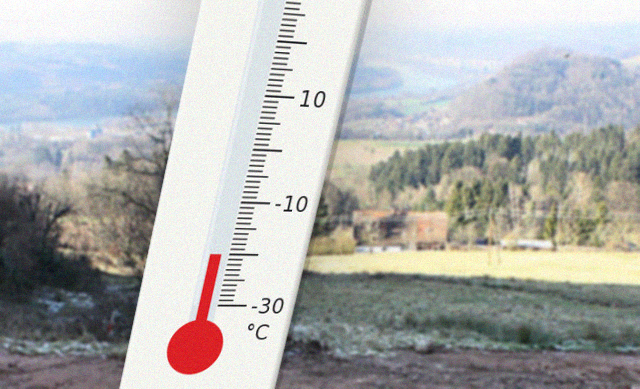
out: -20 °C
